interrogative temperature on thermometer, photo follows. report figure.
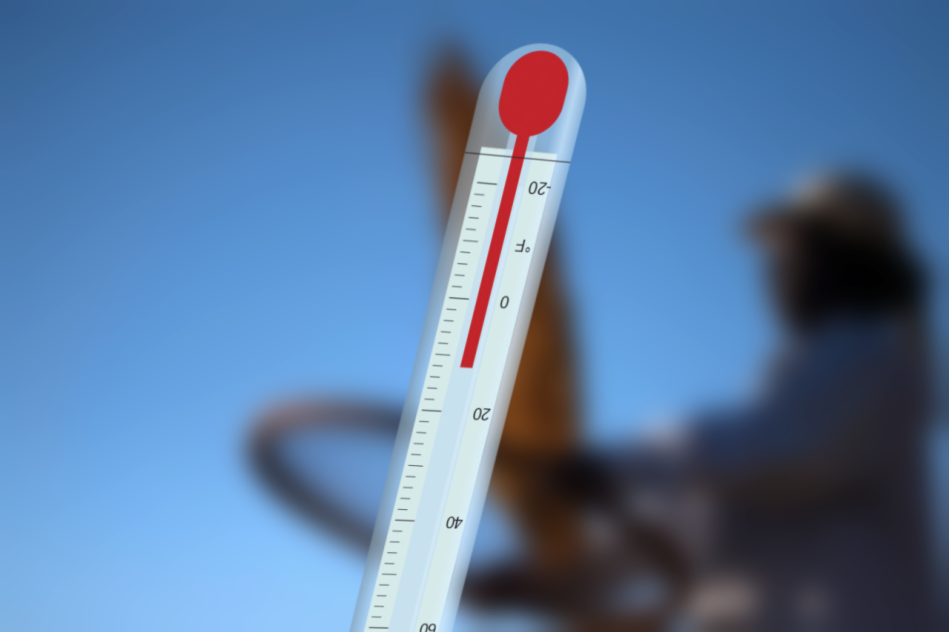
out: 12 °F
